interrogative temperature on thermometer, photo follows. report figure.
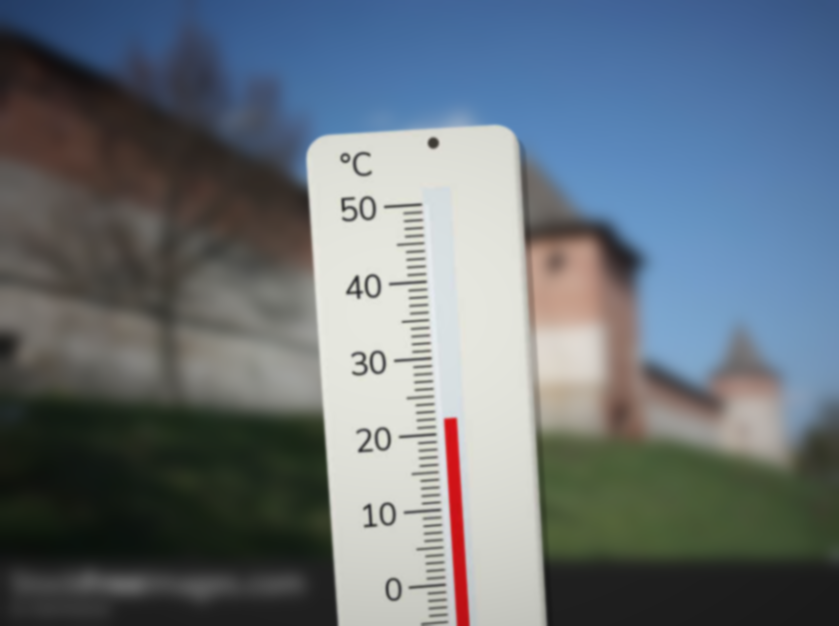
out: 22 °C
